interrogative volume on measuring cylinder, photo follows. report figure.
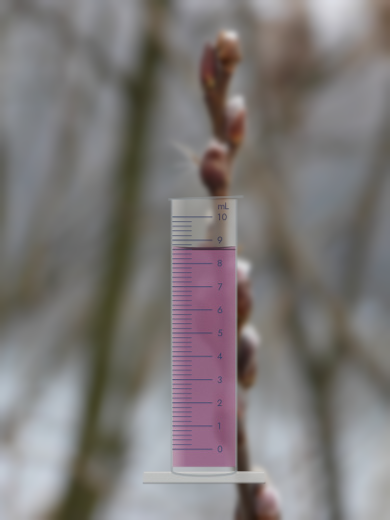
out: 8.6 mL
